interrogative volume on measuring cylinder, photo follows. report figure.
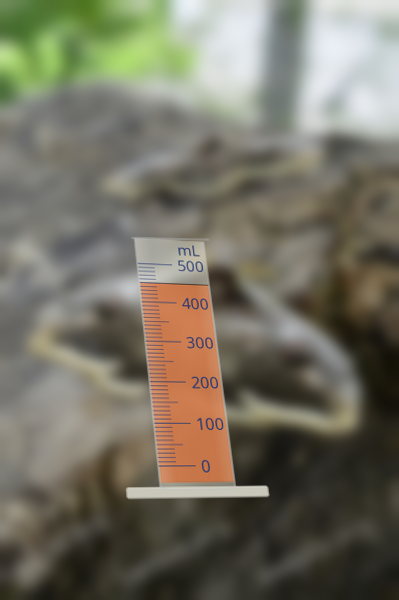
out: 450 mL
